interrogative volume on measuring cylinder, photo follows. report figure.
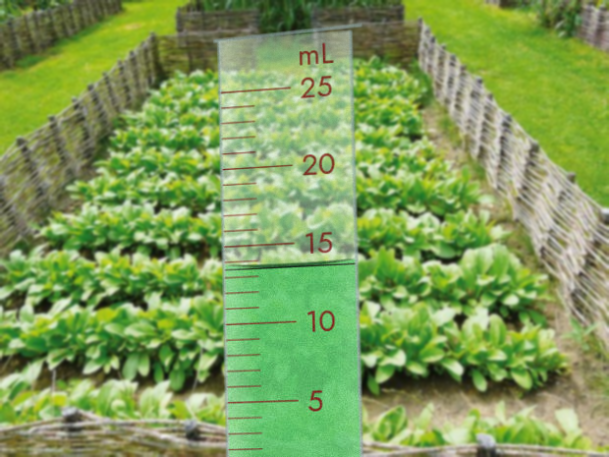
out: 13.5 mL
